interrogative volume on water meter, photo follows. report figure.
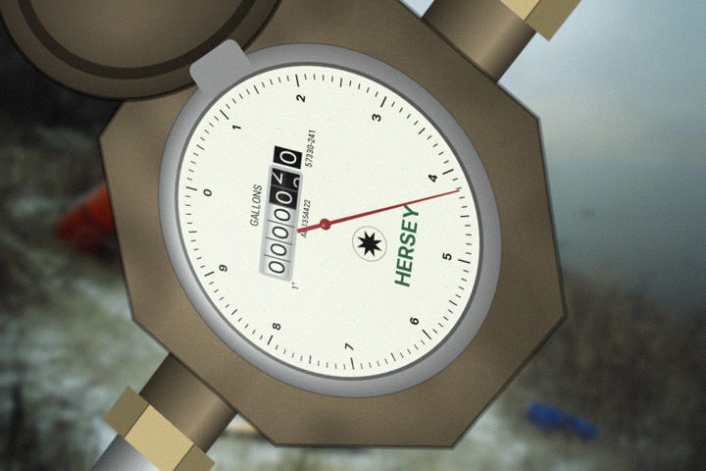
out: 24.2 gal
